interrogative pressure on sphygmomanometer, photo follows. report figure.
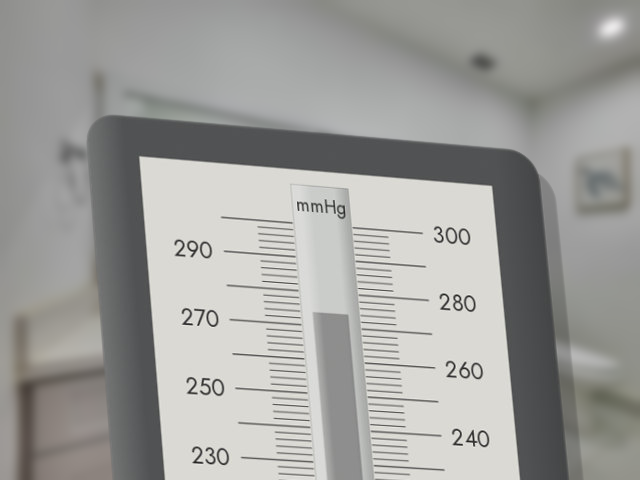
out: 274 mmHg
